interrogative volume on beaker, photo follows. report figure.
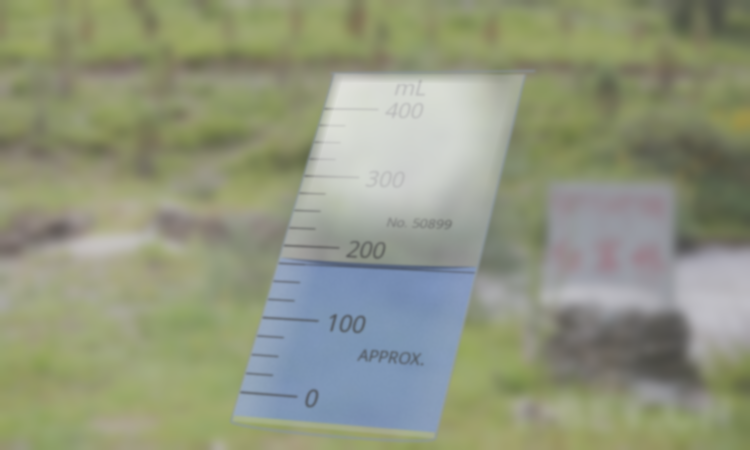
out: 175 mL
